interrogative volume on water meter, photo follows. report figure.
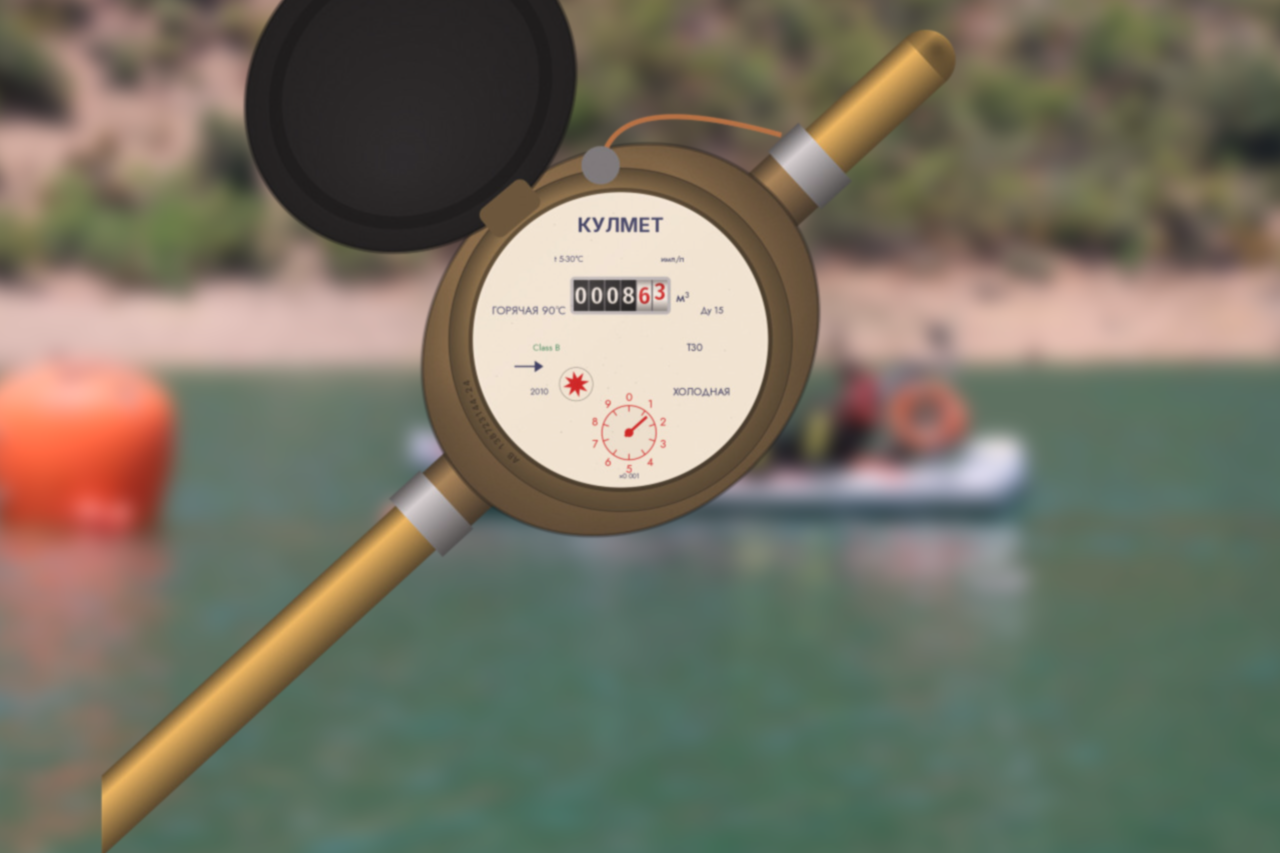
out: 8.631 m³
